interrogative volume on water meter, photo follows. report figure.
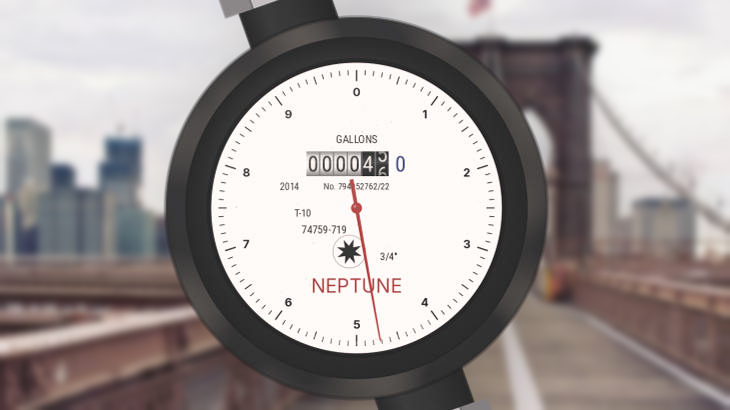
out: 454.7 gal
